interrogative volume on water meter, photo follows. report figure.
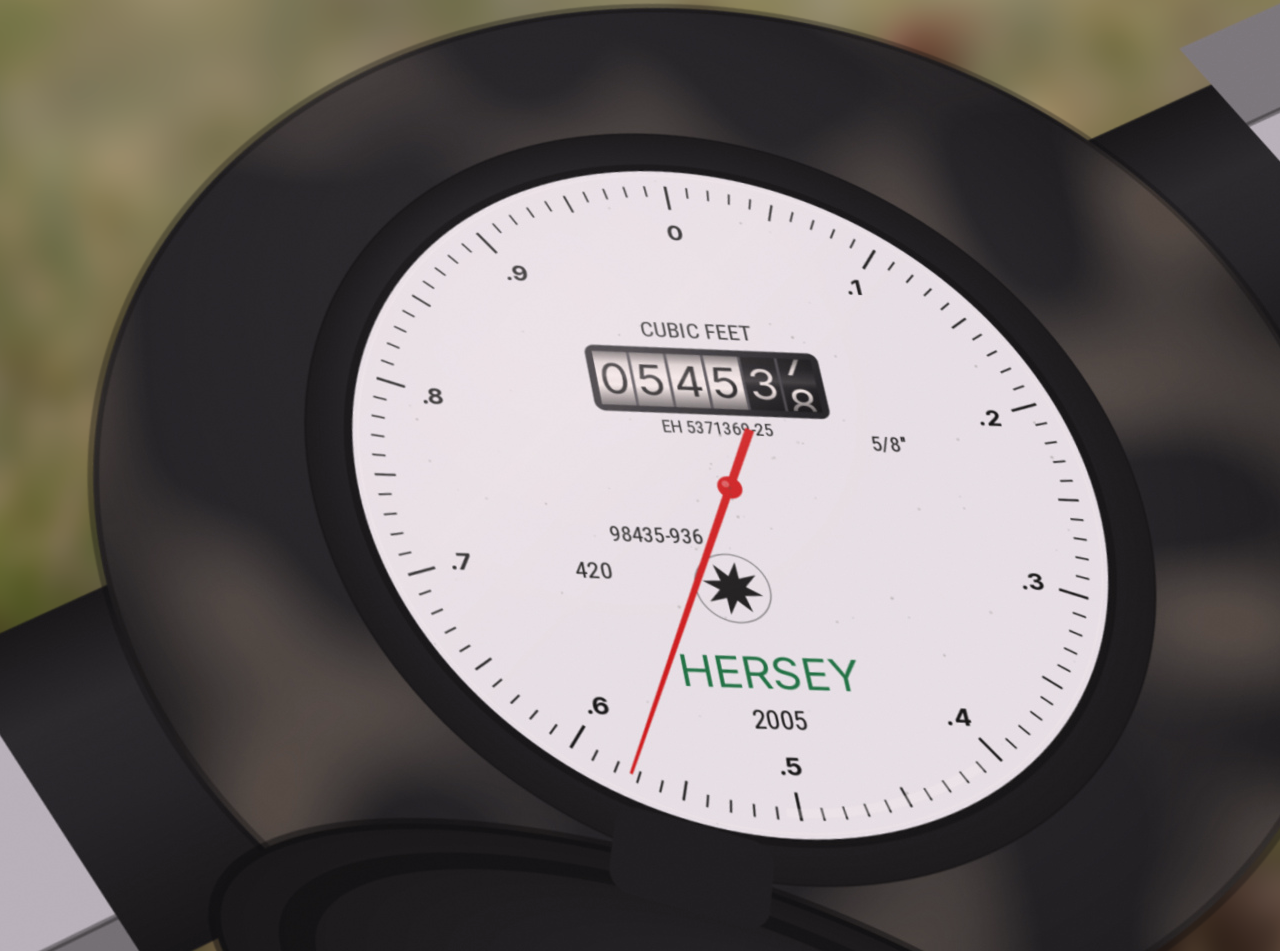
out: 54537.57 ft³
